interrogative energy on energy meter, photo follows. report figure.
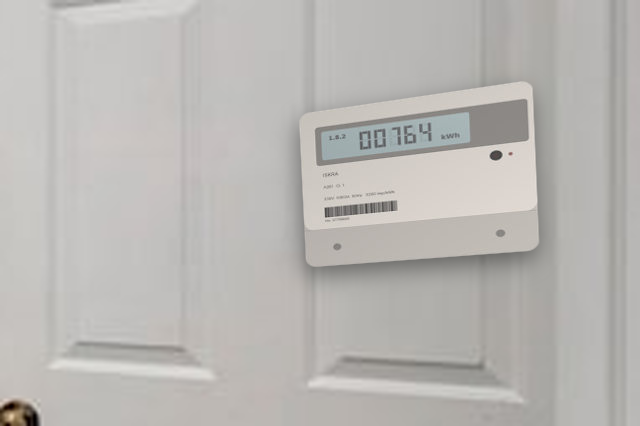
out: 764 kWh
